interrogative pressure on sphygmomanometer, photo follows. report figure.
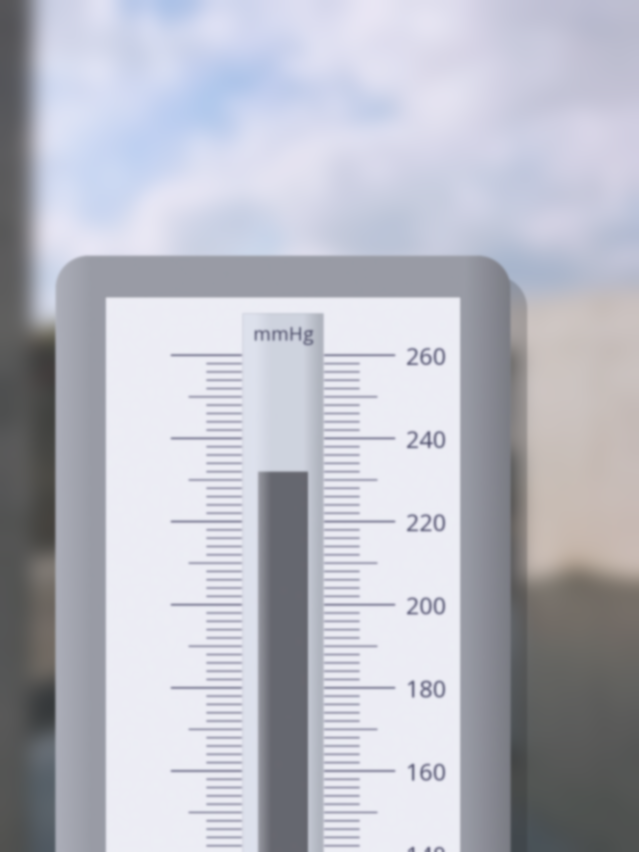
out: 232 mmHg
